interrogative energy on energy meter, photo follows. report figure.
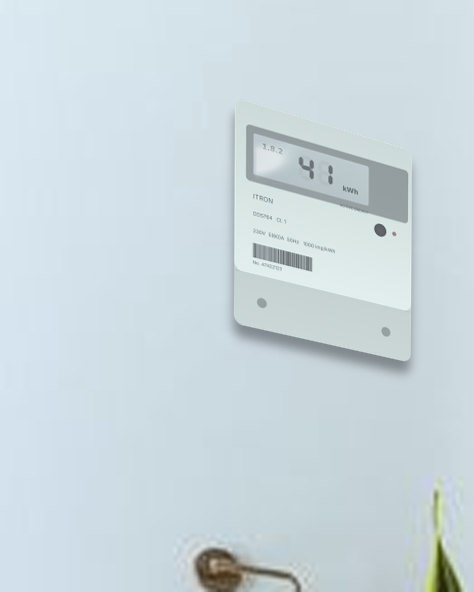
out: 41 kWh
